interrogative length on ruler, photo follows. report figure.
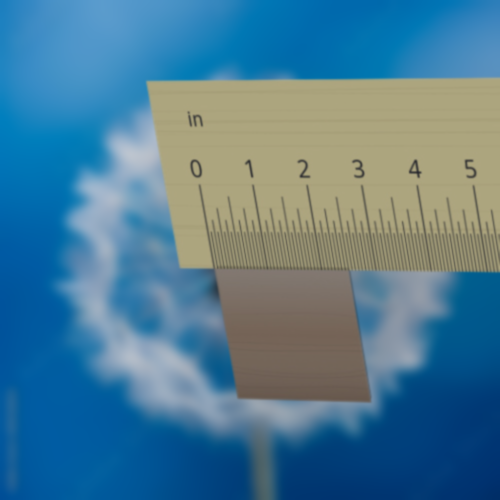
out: 2.5 in
